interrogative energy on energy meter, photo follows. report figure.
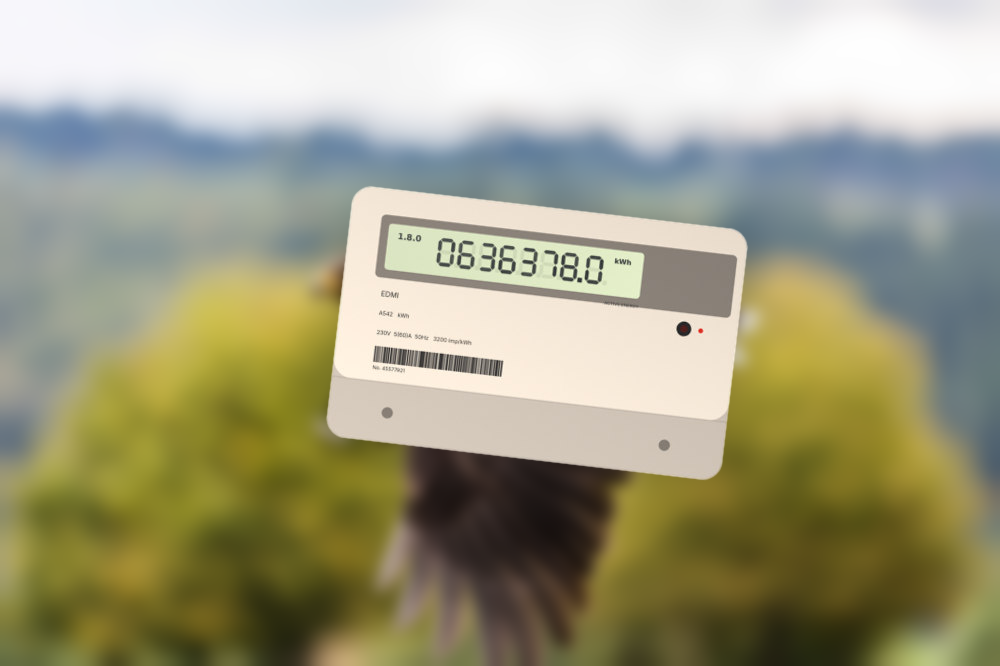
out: 636378.0 kWh
